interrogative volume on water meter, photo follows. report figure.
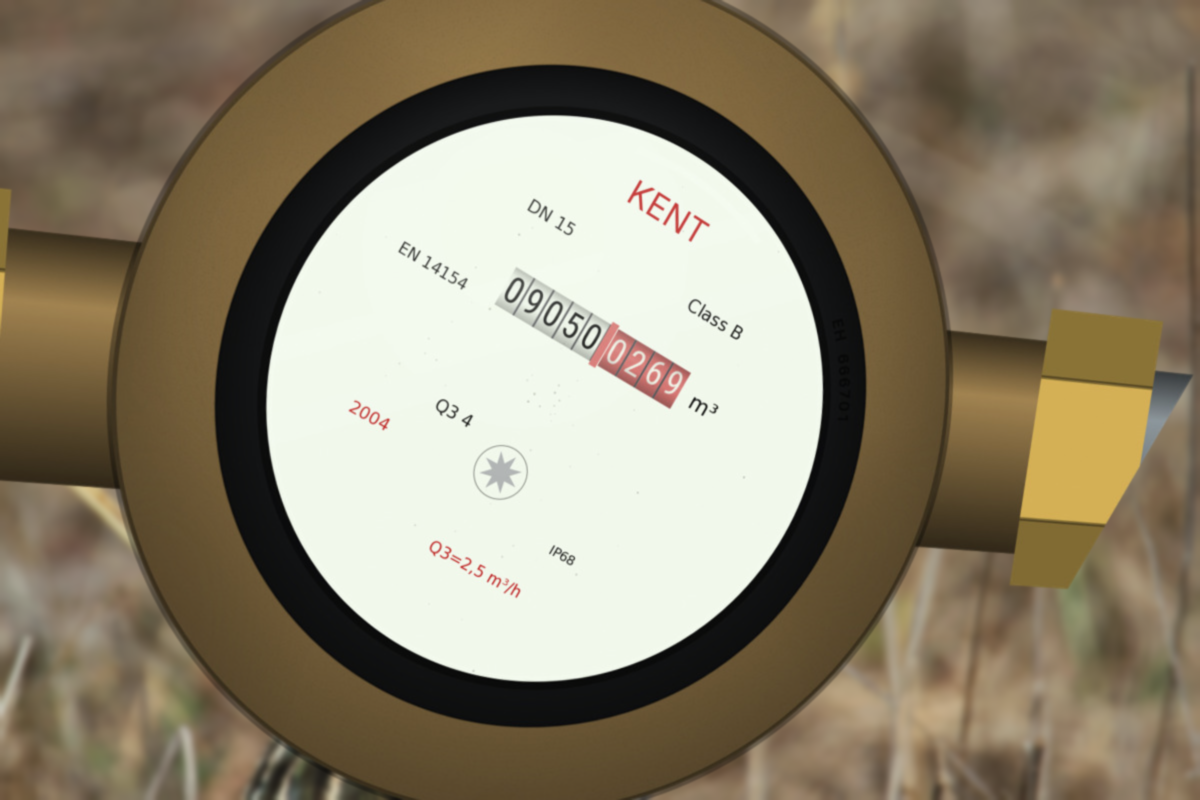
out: 9050.0269 m³
